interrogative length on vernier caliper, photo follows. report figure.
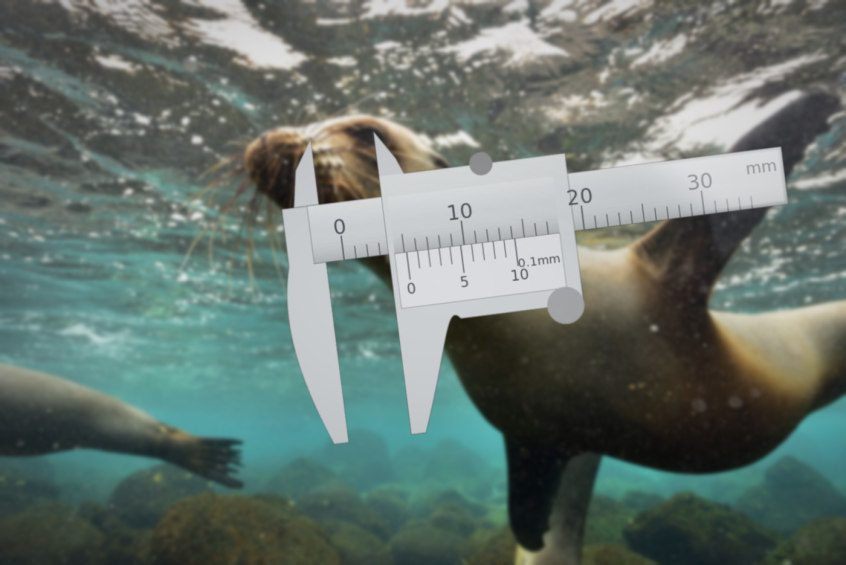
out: 5.2 mm
